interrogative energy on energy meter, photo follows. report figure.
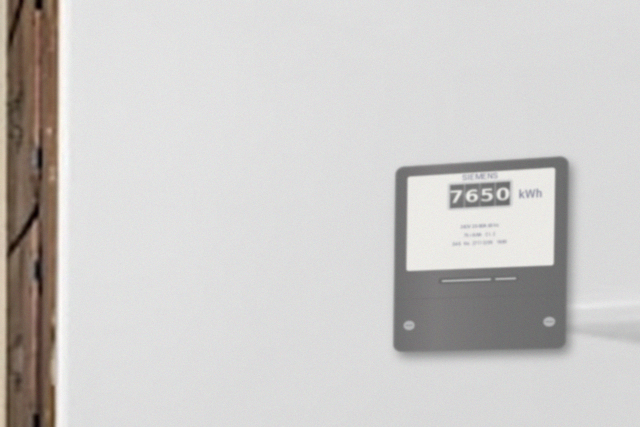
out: 7650 kWh
